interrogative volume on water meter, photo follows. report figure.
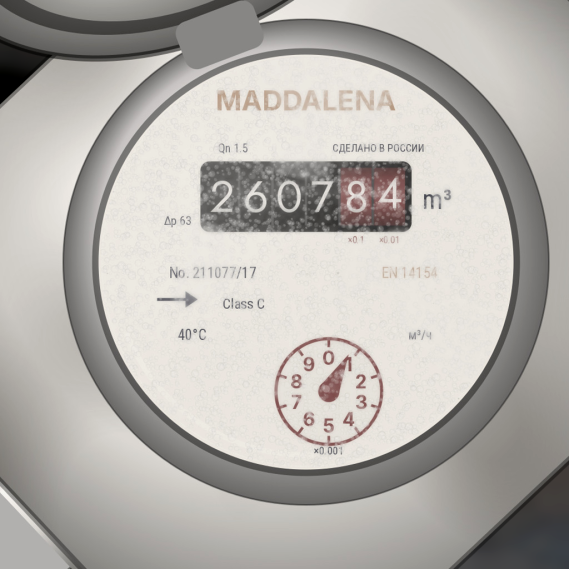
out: 2607.840 m³
